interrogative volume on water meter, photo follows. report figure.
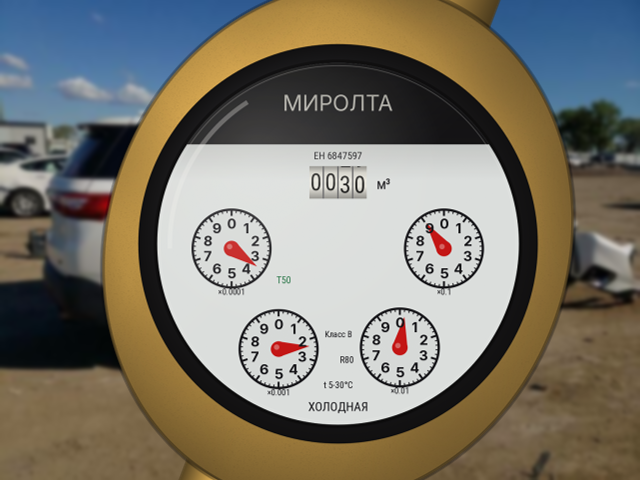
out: 29.9023 m³
